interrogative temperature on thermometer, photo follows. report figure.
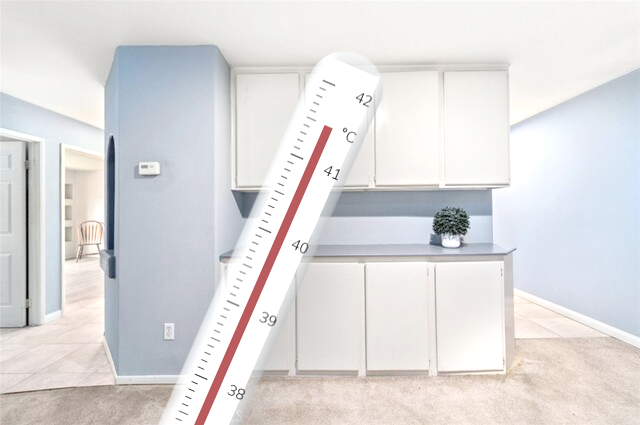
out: 41.5 °C
